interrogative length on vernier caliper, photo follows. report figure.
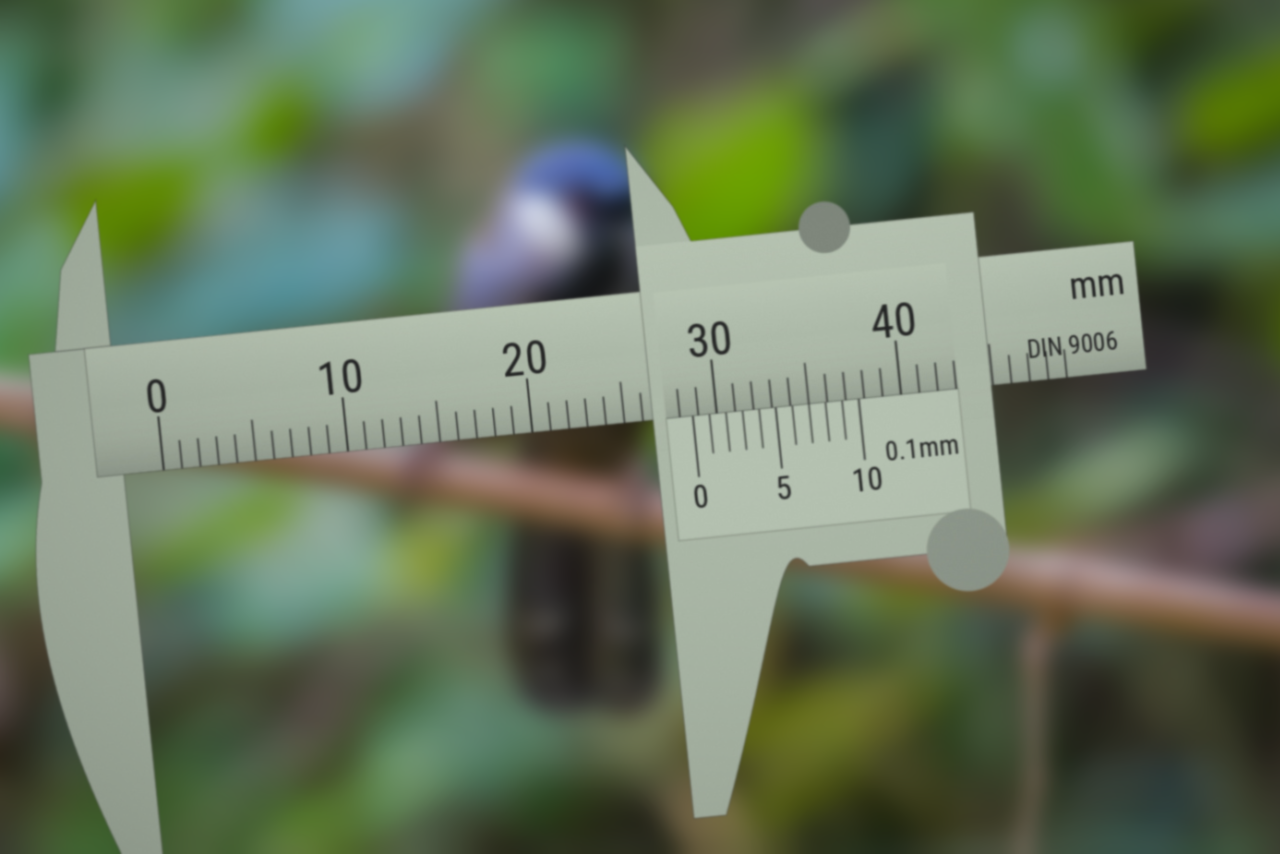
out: 28.7 mm
